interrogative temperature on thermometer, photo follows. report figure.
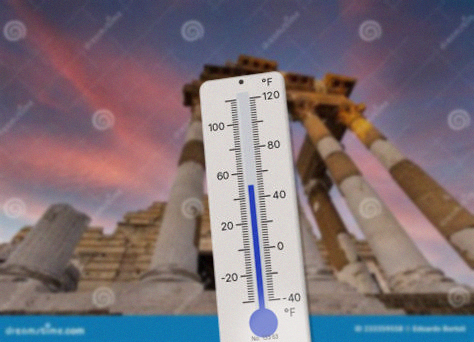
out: 50 °F
